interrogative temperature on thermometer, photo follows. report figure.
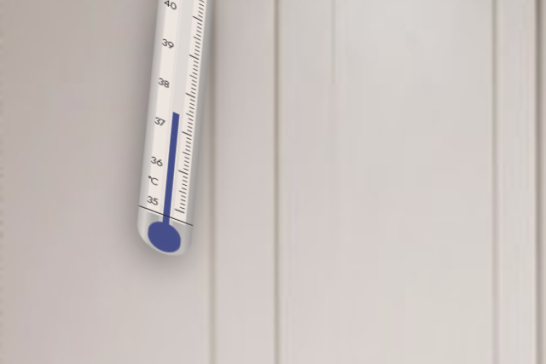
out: 37.4 °C
